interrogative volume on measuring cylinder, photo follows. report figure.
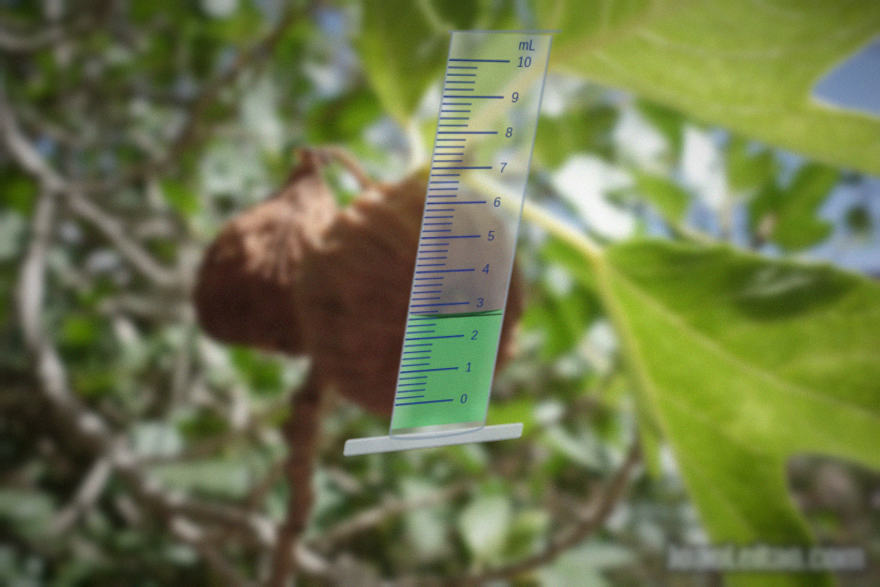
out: 2.6 mL
